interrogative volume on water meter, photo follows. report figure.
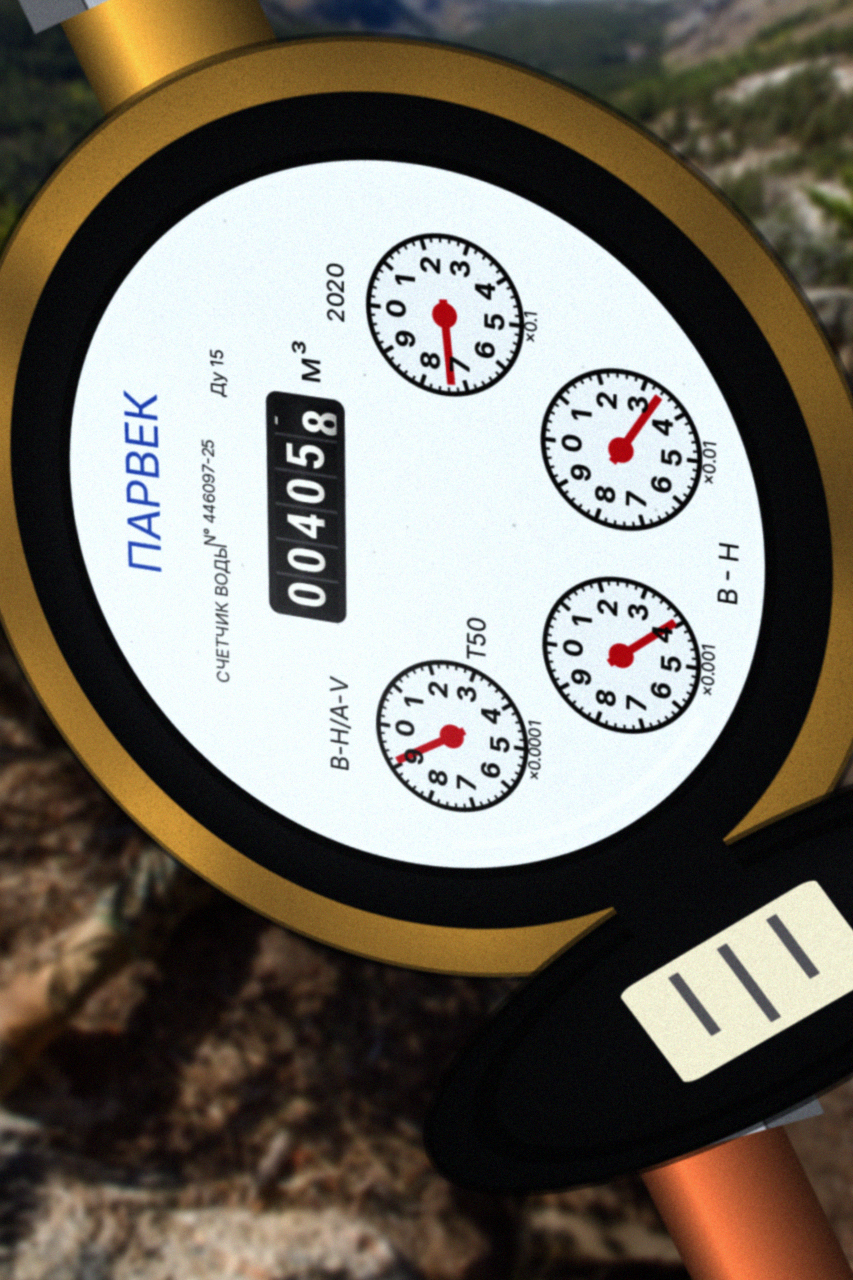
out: 4057.7339 m³
